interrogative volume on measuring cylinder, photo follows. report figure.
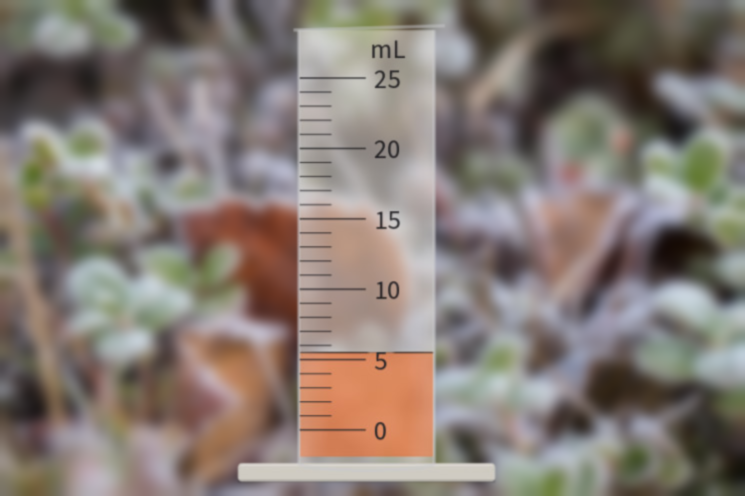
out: 5.5 mL
